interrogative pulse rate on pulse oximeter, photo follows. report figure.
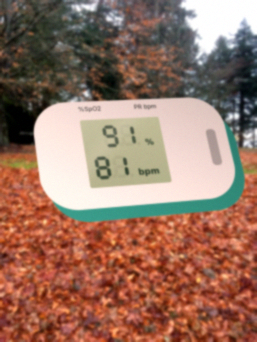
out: 81 bpm
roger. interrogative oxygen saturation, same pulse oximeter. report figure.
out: 91 %
